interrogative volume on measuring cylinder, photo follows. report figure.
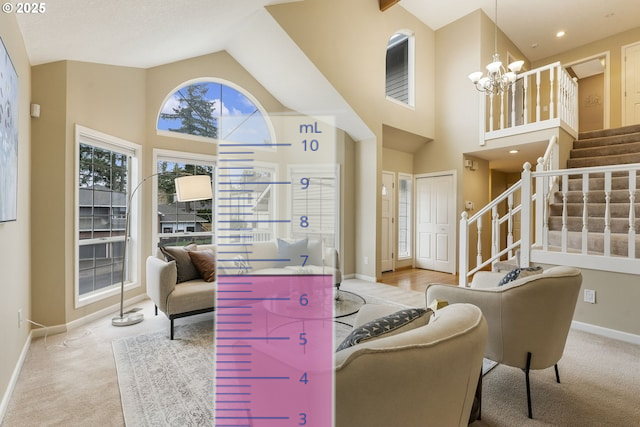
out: 6.6 mL
